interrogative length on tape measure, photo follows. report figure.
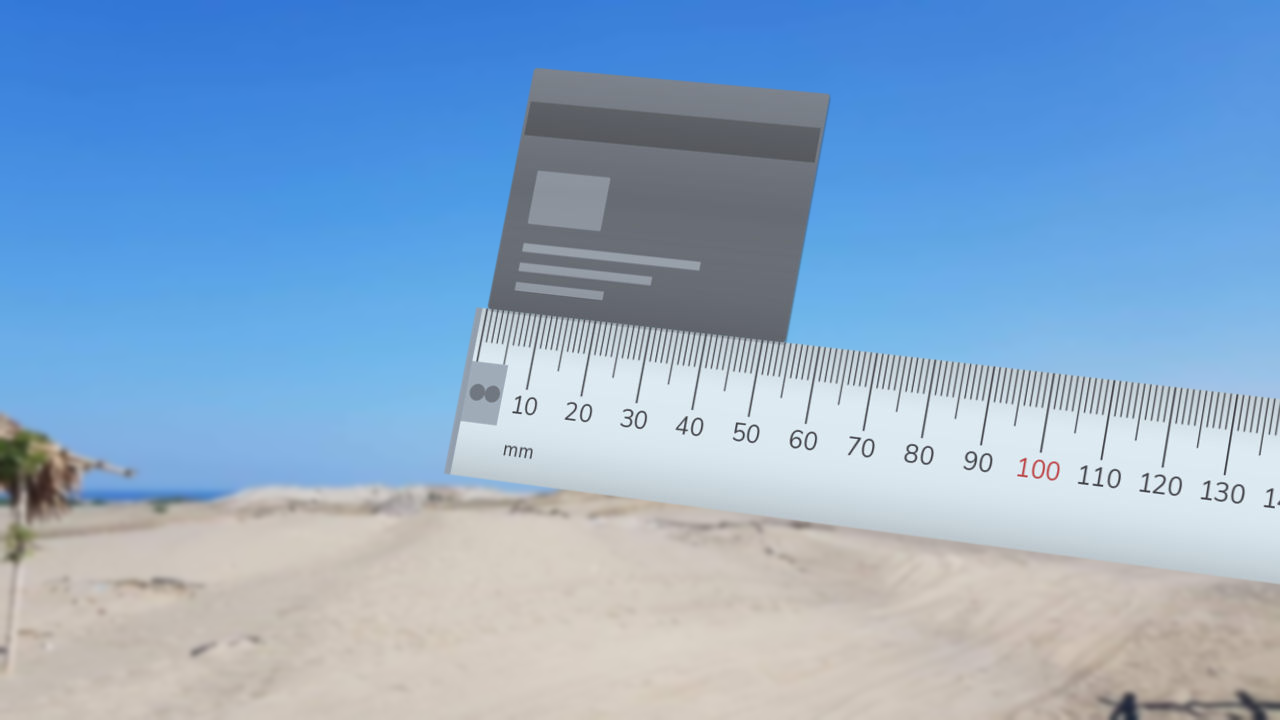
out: 54 mm
